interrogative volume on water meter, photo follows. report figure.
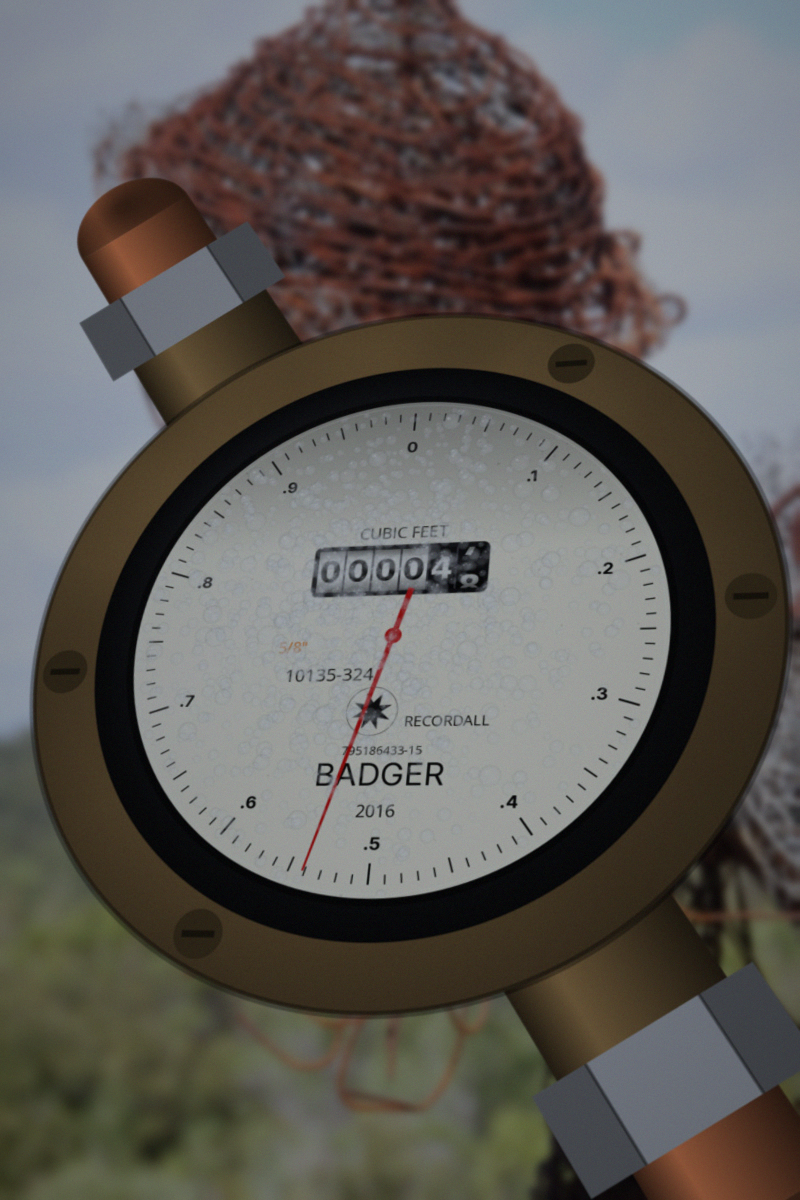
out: 47.54 ft³
